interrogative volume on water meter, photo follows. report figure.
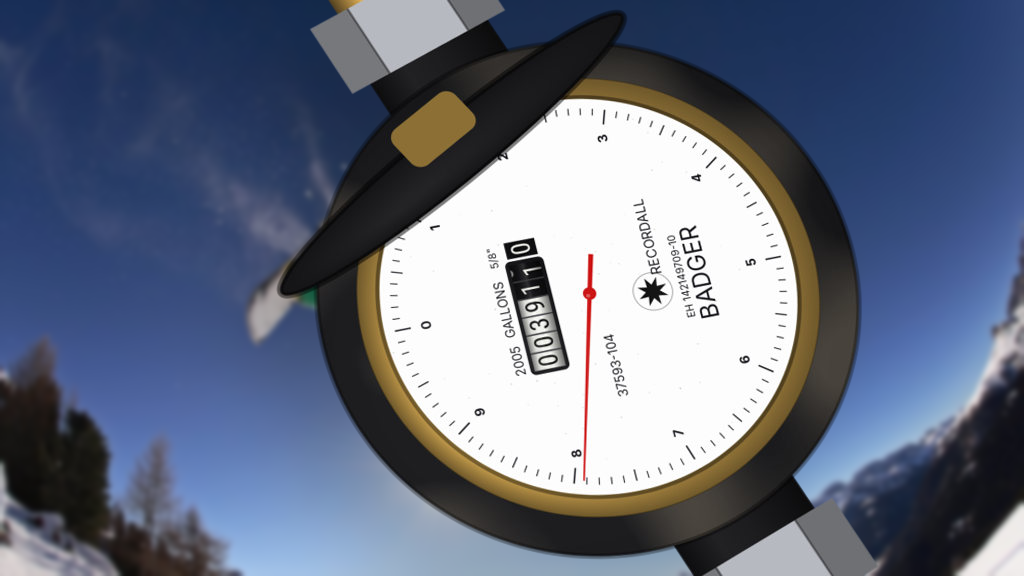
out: 39107.9 gal
